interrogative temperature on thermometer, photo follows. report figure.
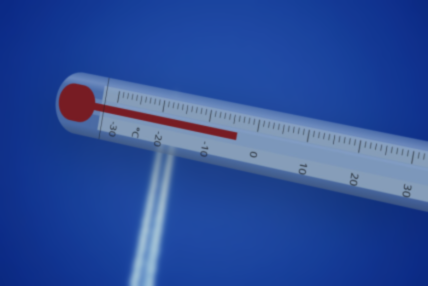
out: -4 °C
